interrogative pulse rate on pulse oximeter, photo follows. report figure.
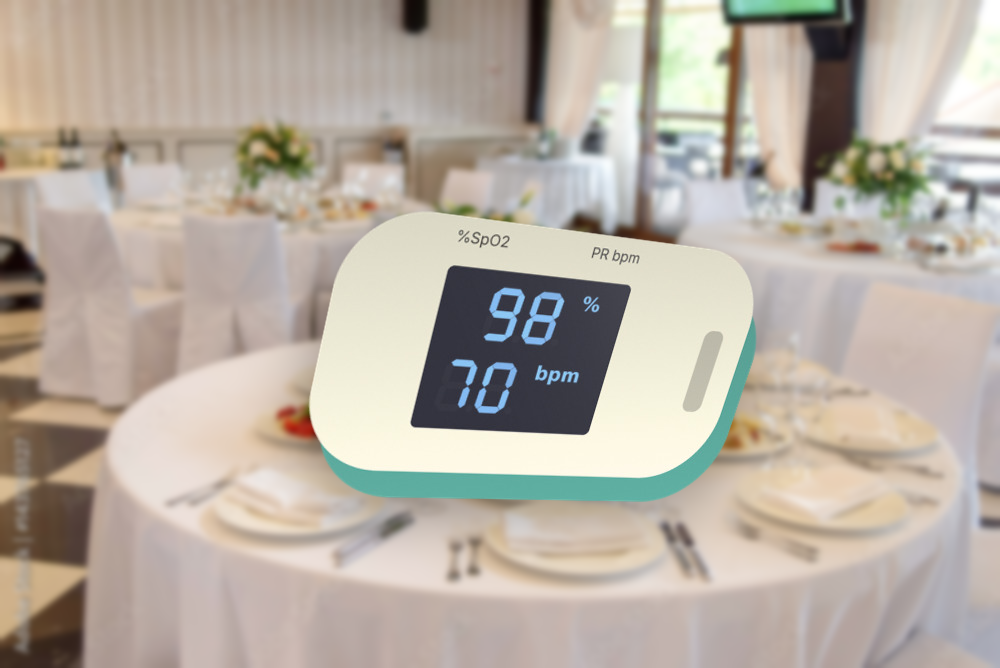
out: 70 bpm
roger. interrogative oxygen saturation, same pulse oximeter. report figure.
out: 98 %
